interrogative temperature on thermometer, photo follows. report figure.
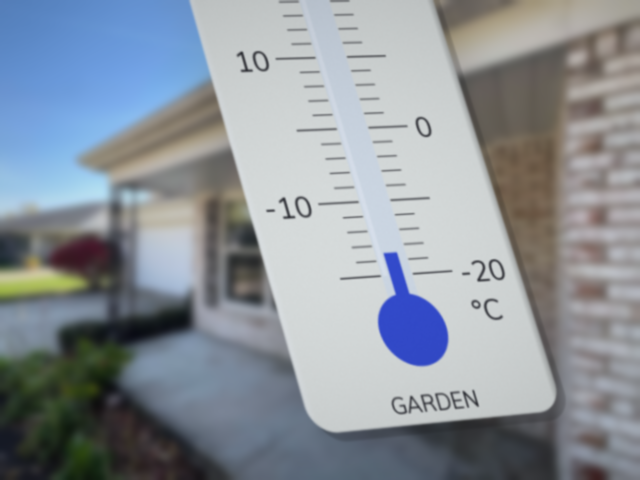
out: -17 °C
